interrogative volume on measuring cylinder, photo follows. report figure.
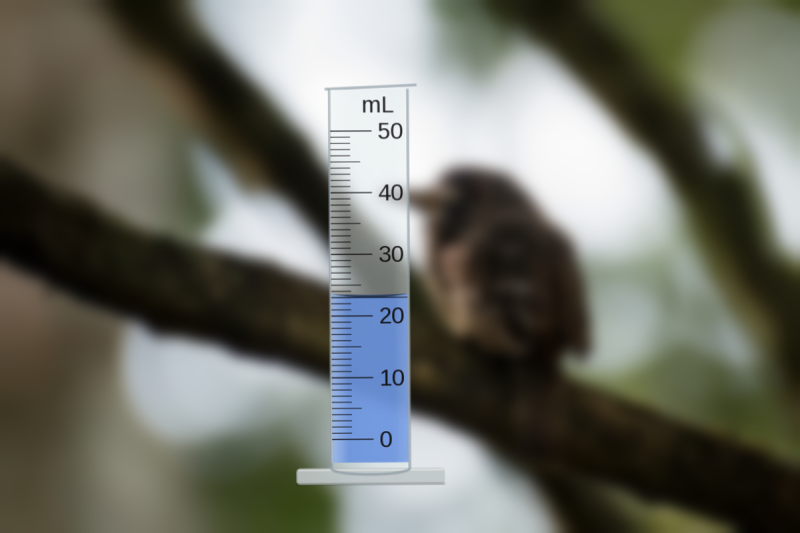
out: 23 mL
